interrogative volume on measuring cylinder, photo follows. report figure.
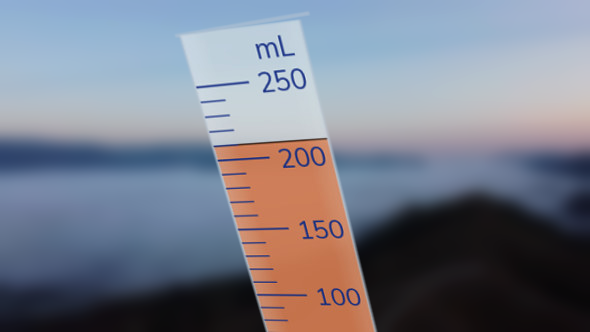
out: 210 mL
